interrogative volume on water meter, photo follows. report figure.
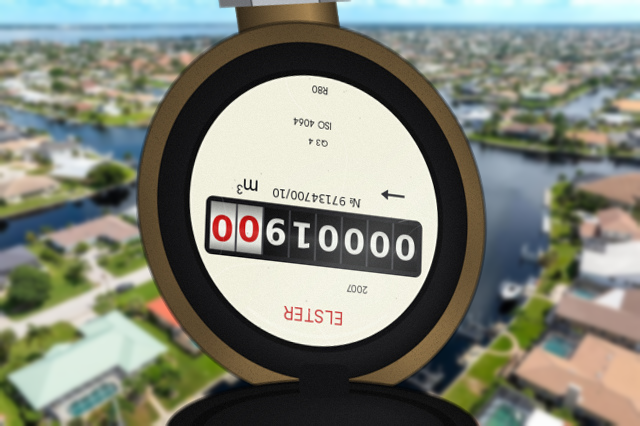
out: 19.00 m³
